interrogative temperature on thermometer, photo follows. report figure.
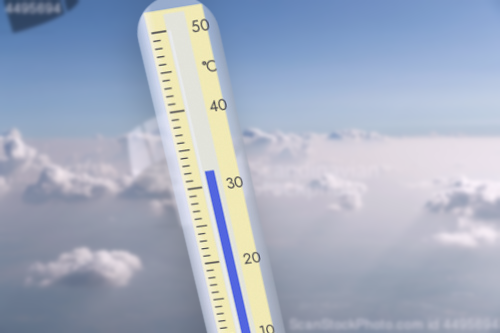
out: 32 °C
